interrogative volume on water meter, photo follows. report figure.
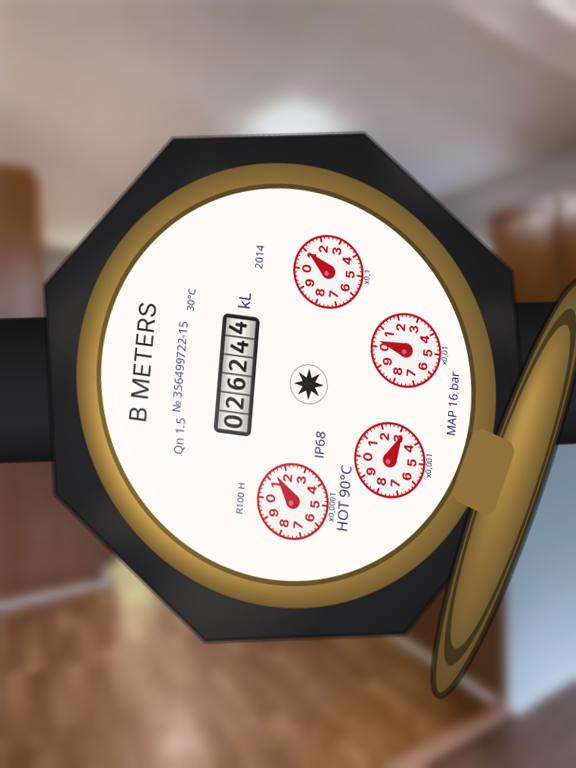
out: 26244.1031 kL
